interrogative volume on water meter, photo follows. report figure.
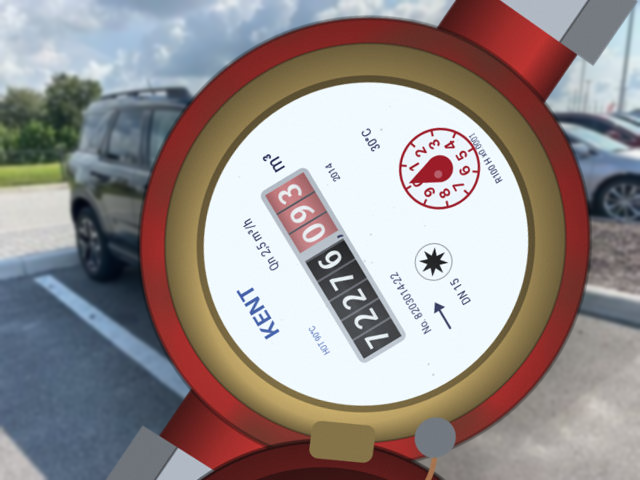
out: 72276.0930 m³
